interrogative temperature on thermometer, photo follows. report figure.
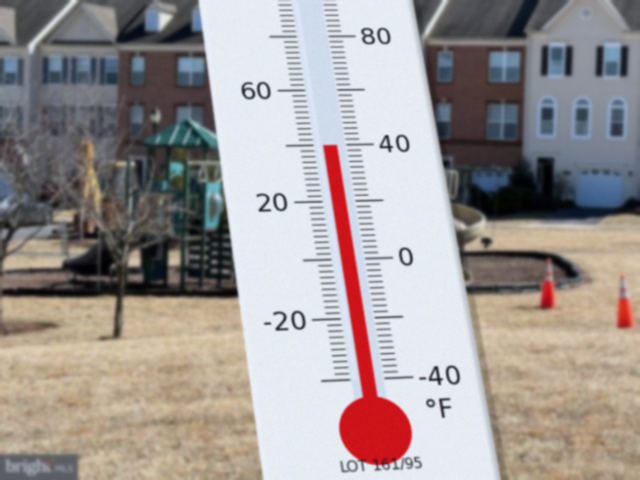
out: 40 °F
